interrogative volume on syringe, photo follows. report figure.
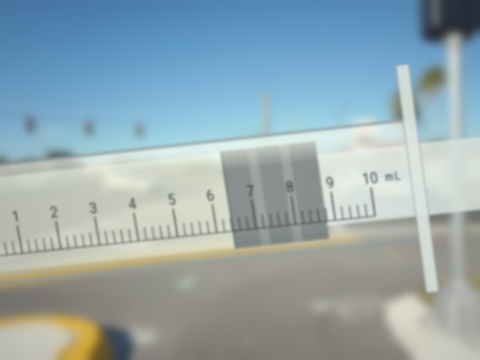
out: 6.4 mL
